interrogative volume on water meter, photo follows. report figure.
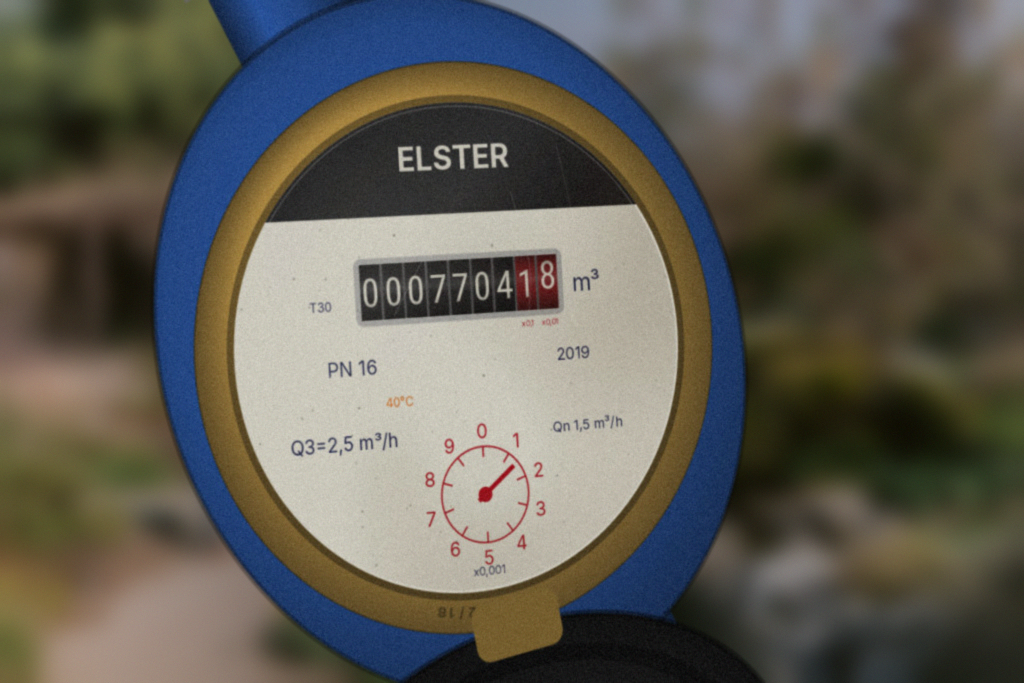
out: 7704.181 m³
